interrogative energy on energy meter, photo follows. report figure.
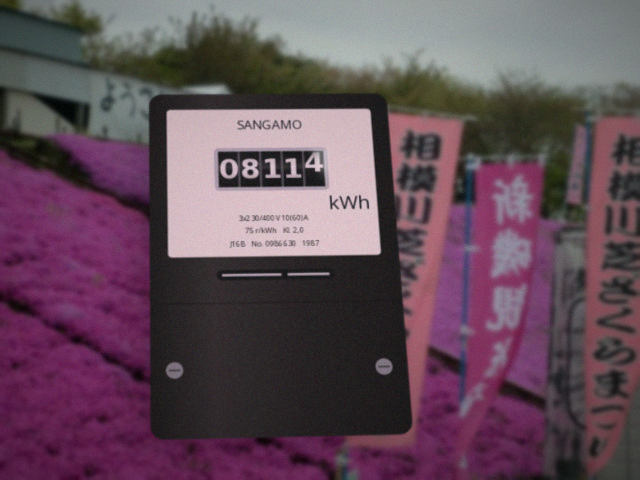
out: 8114 kWh
